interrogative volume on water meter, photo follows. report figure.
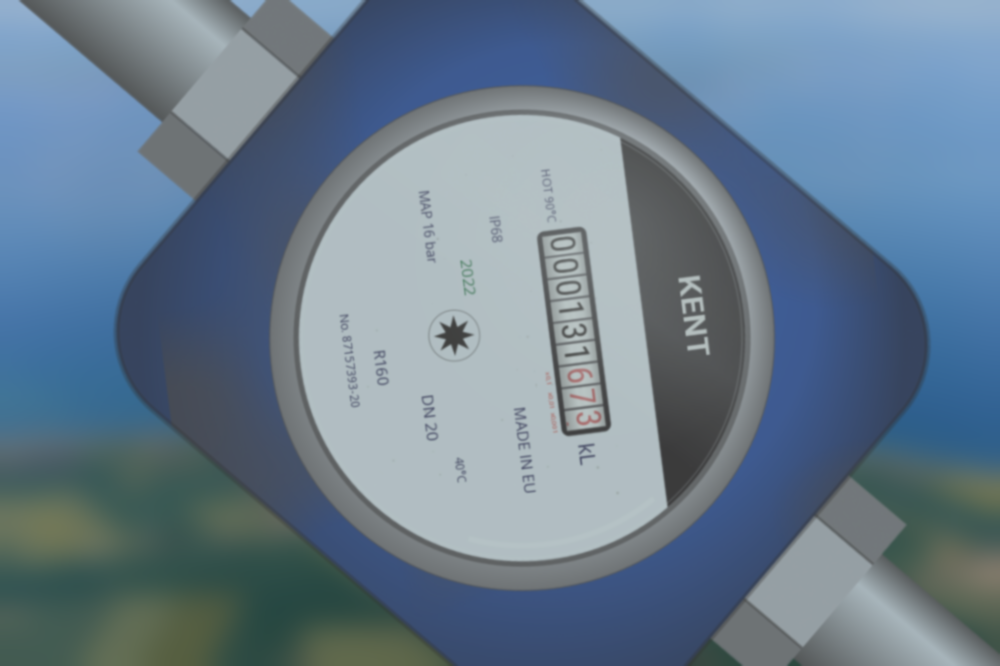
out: 131.673 kL
